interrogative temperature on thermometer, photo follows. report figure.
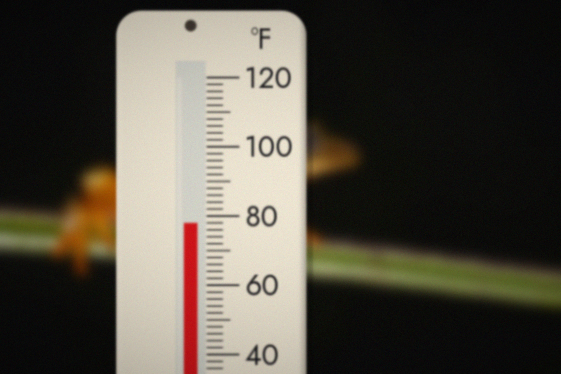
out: 78 °F
